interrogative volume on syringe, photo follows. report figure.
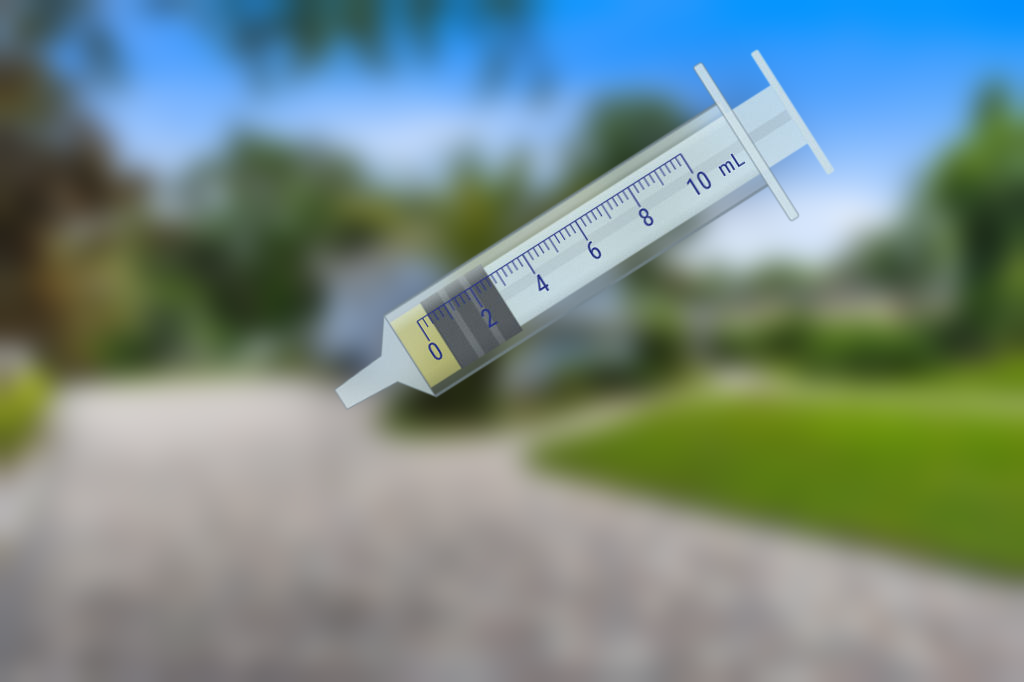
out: 0.4 mL
